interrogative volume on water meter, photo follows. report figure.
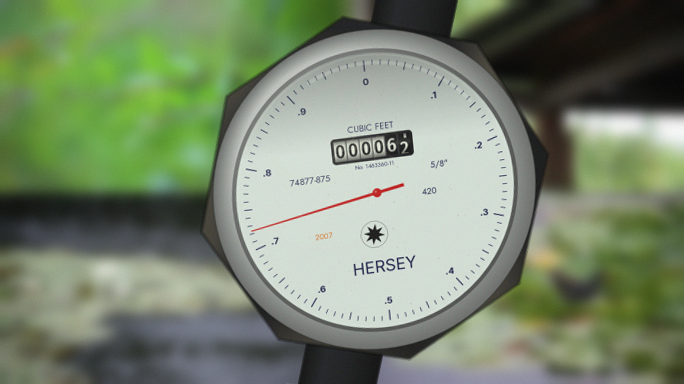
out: 61.72 ft³
